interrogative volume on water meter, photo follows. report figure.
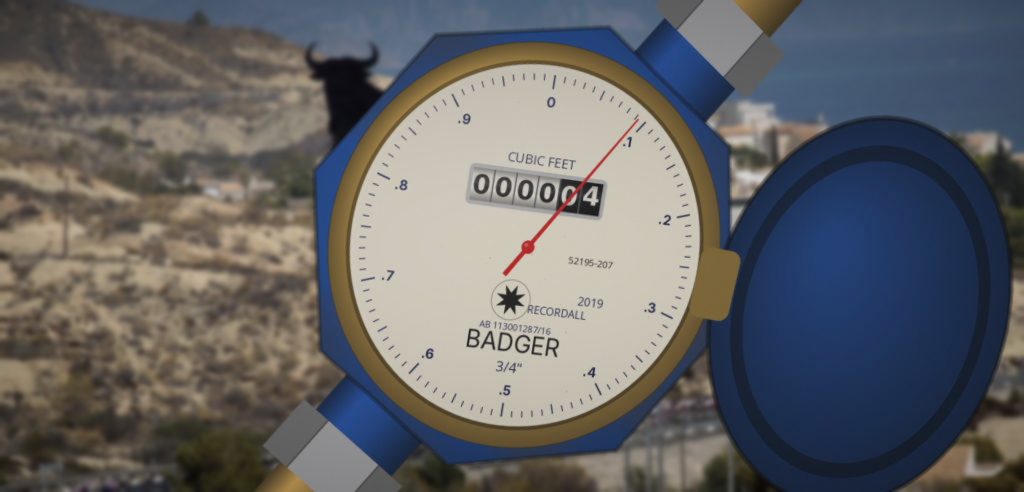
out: 4.09 ft³
